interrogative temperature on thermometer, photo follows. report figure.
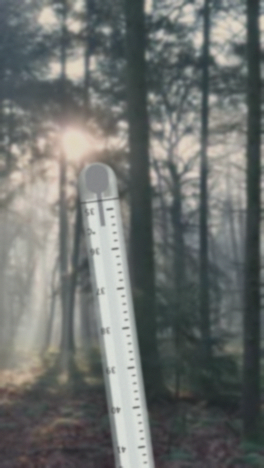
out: 35.4 °C
